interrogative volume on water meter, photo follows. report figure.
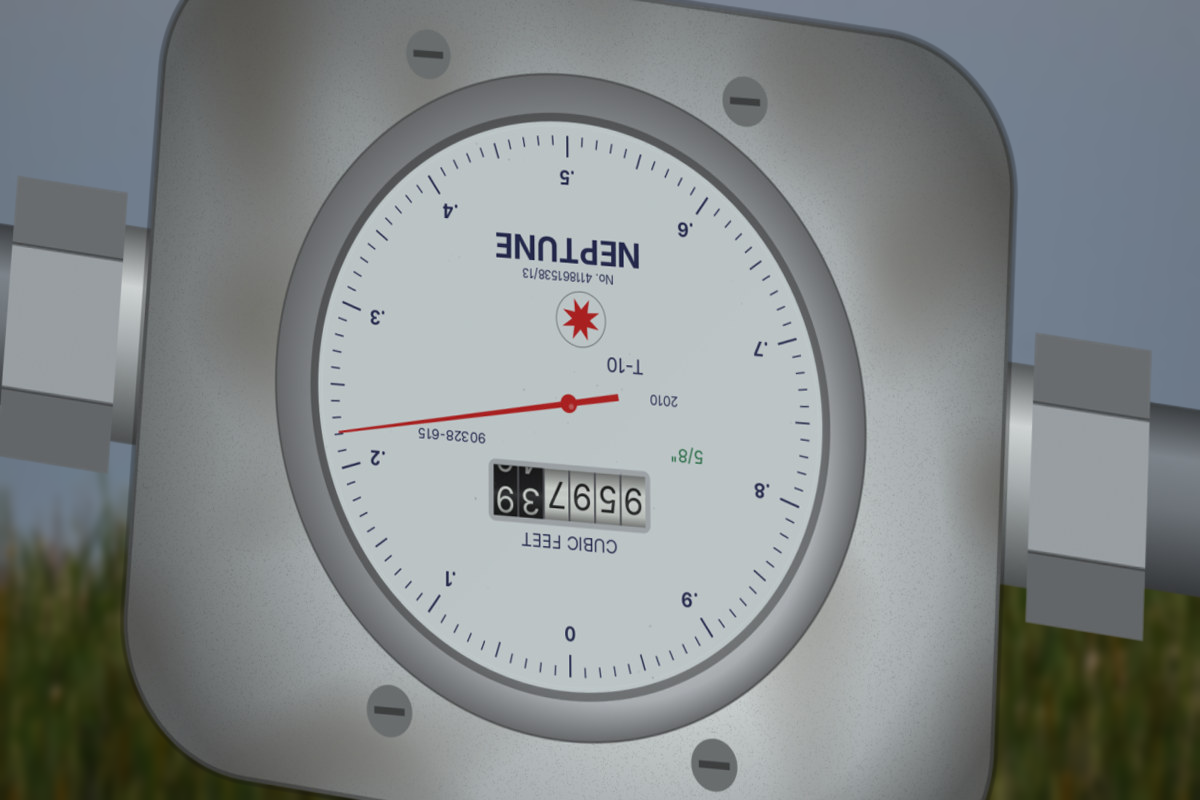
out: 959739.22 ft³
